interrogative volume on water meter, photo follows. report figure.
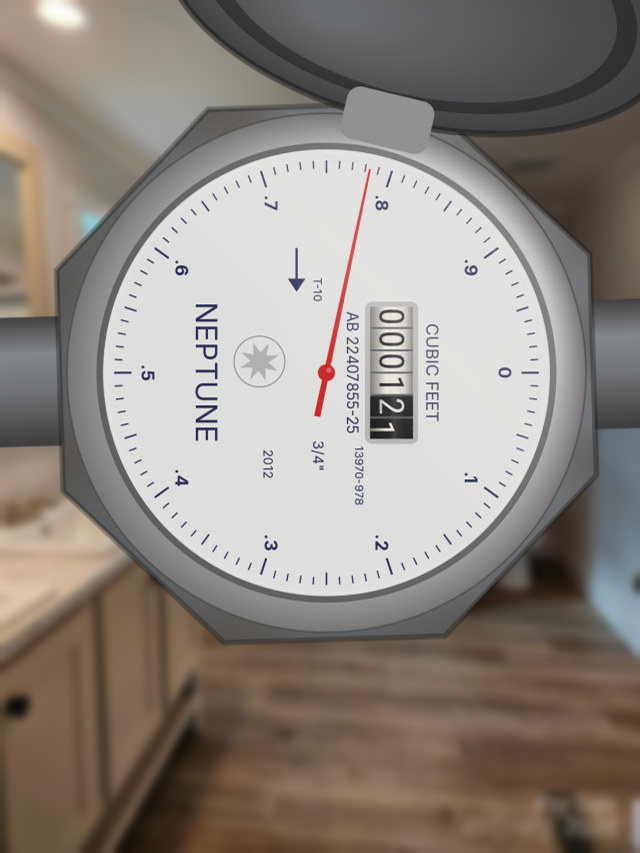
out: 120.78 ft³
